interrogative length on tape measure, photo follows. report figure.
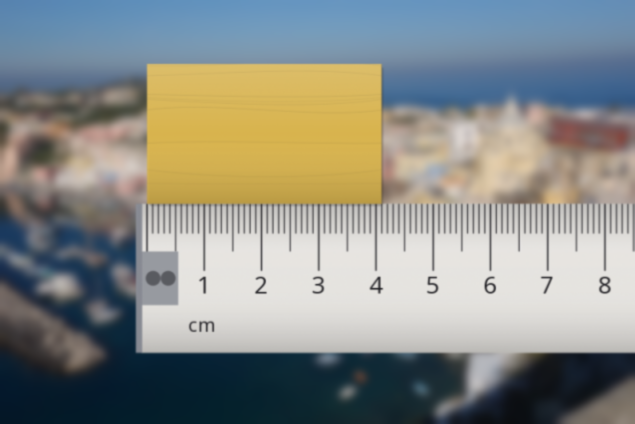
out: 4.1 cm
